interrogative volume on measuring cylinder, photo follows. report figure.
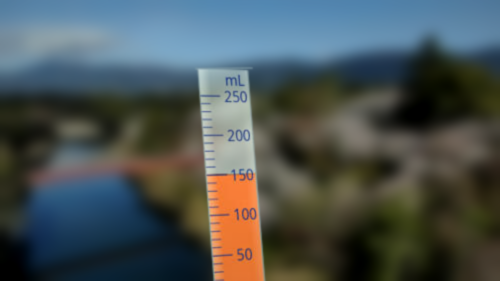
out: 150 mL
